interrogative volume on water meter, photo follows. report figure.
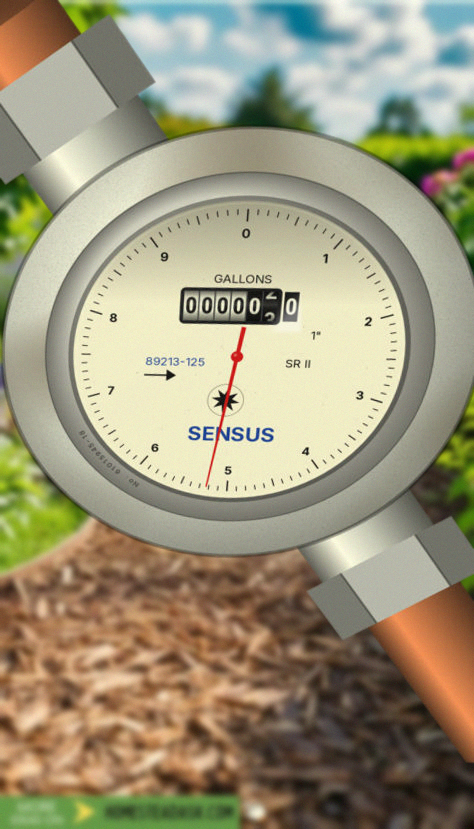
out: 25.2 gal
